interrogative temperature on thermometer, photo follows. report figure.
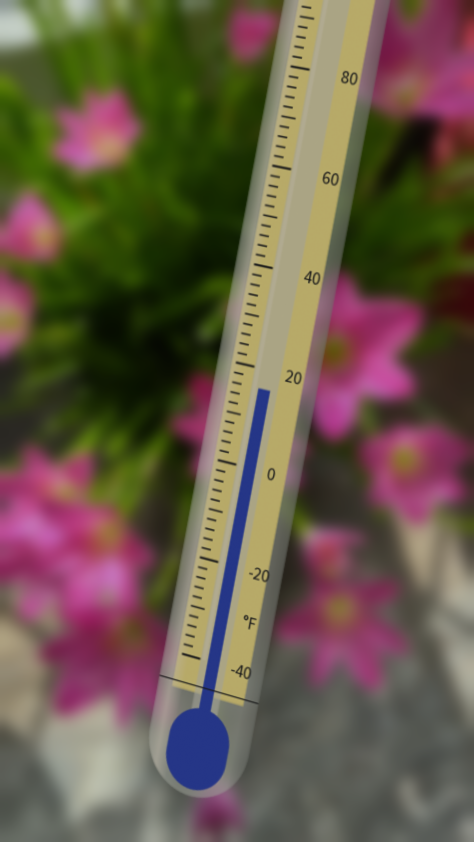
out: 16 °F
